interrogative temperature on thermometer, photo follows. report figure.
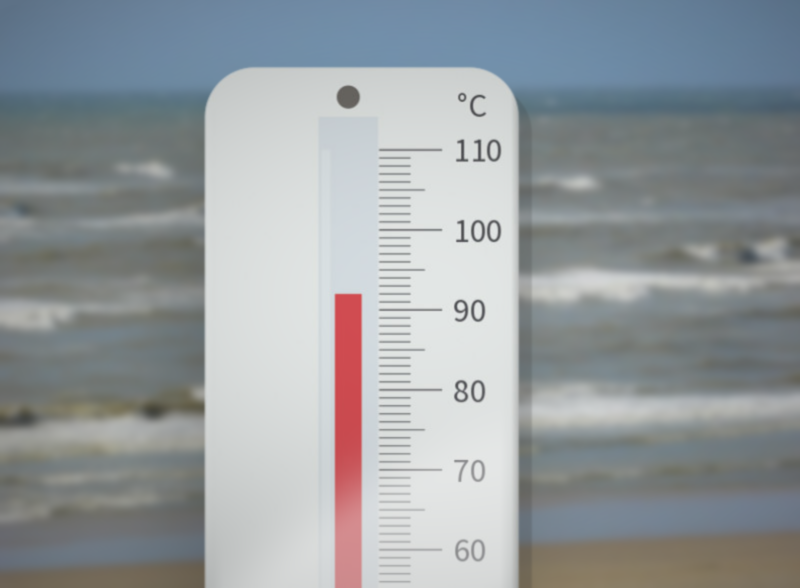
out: 92 °C
